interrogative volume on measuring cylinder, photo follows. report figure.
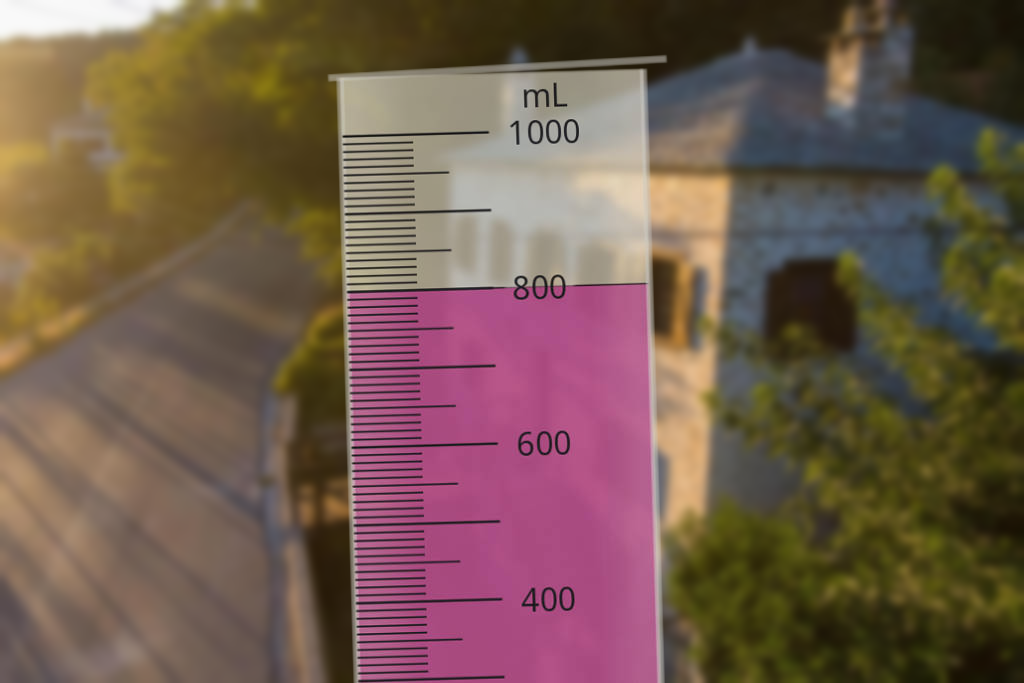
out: 800 mL
